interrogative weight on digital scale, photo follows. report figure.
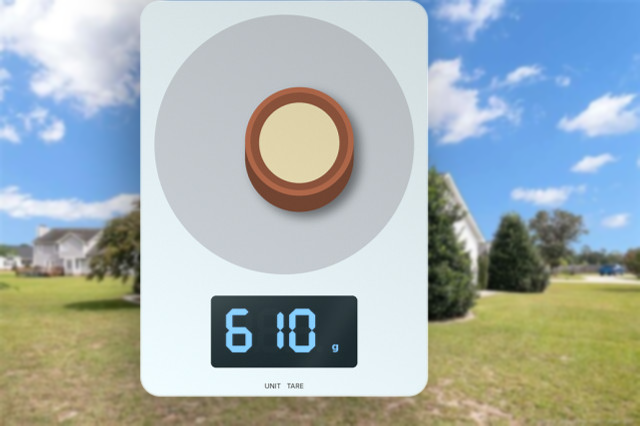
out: 610 g
